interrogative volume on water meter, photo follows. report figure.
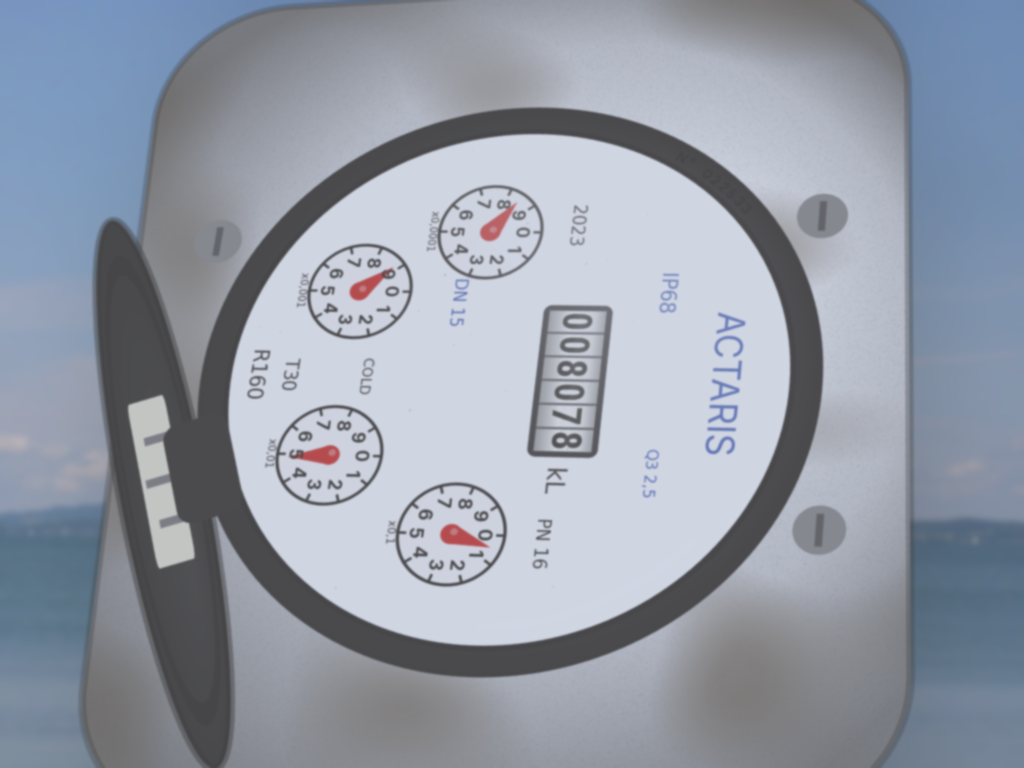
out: 8078.0488 kL
